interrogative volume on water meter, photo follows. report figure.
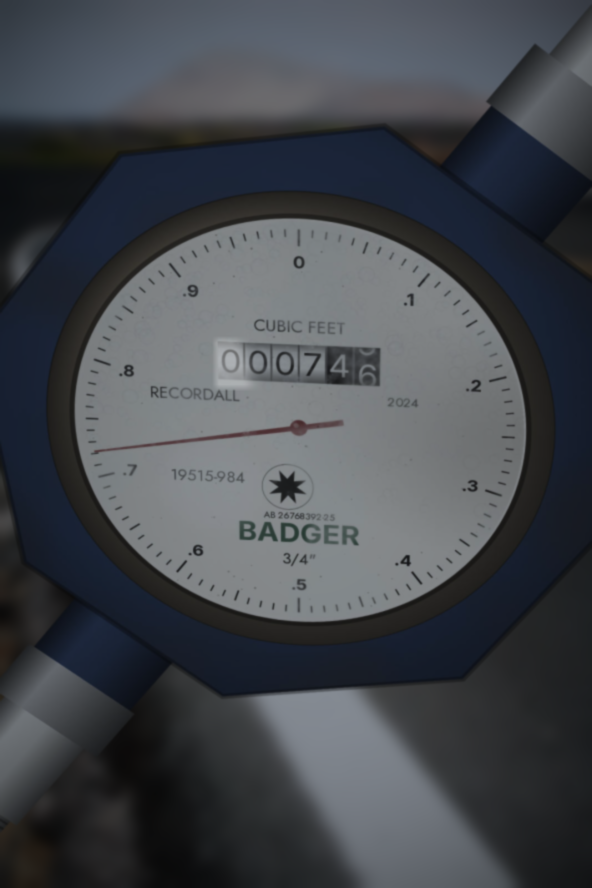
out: 745.72 ft³
